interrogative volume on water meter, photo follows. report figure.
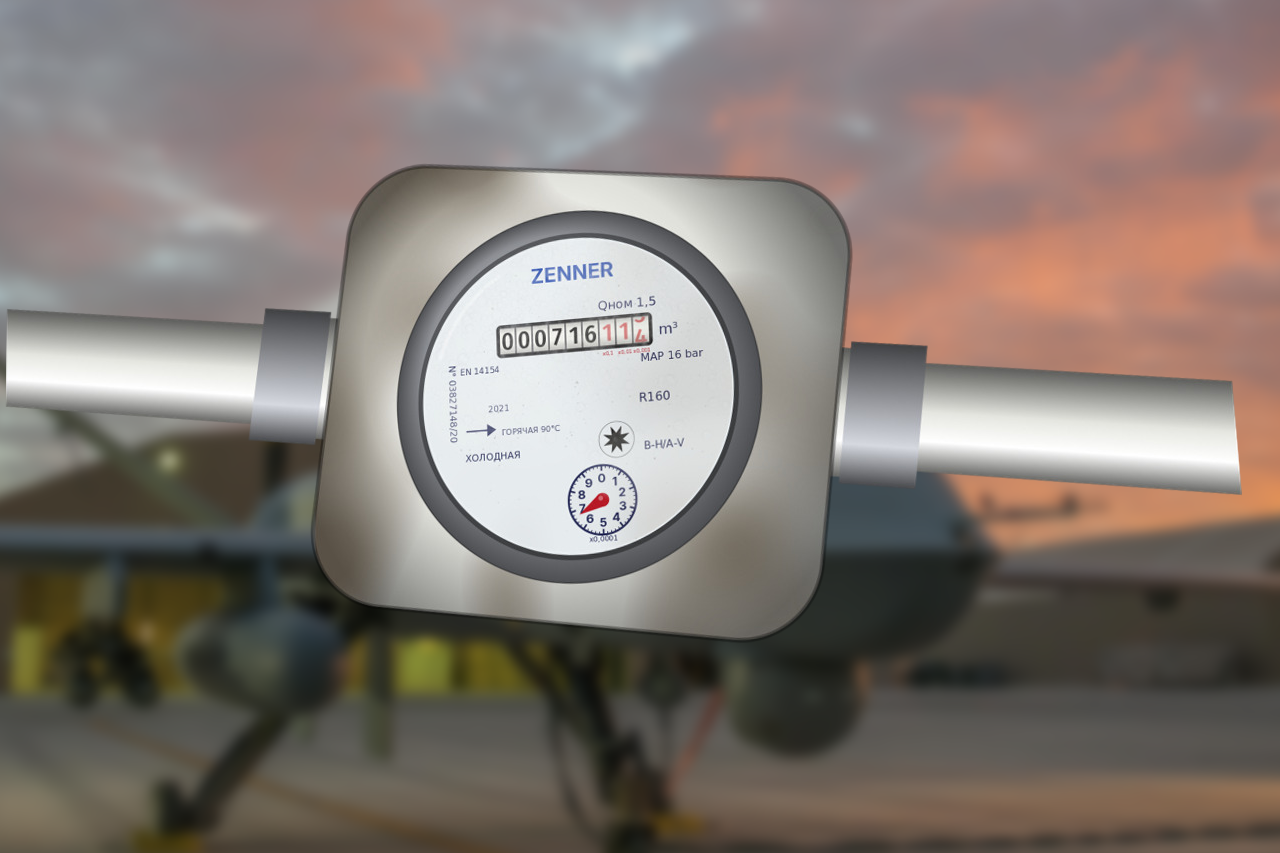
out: 716.1136 m³
